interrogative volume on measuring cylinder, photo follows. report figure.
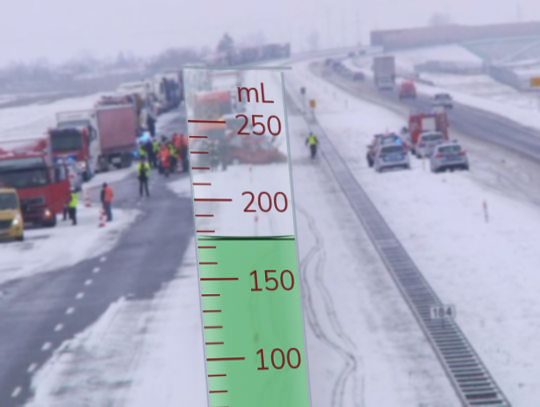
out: 175 mL
